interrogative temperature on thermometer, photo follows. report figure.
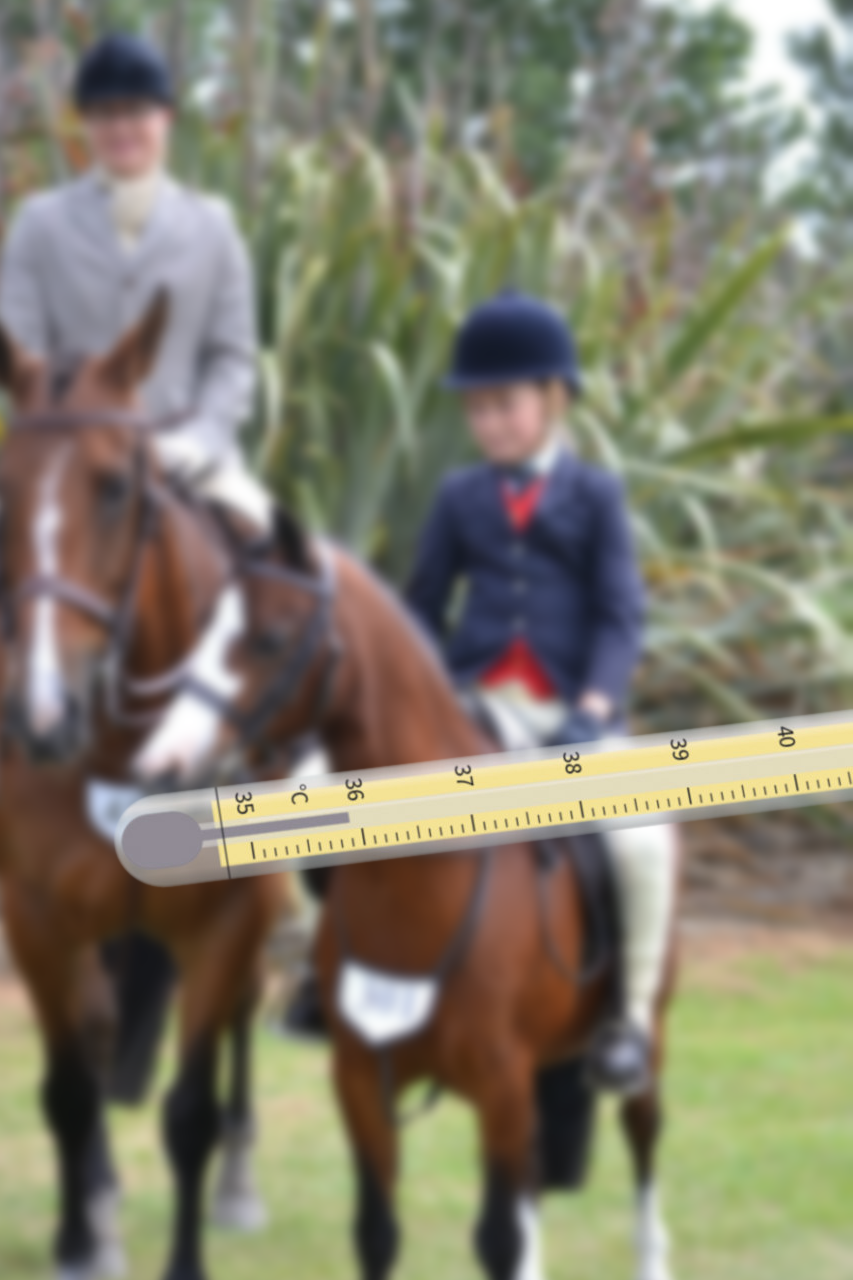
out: 35.9 °C
